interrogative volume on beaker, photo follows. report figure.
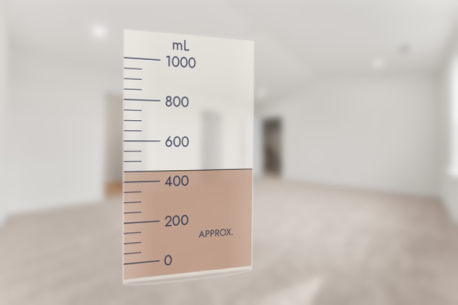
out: 450 mL
